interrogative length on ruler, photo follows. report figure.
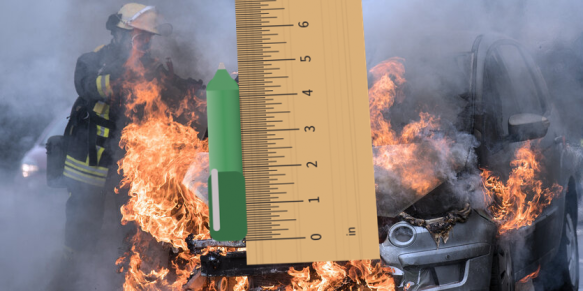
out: 5 in
